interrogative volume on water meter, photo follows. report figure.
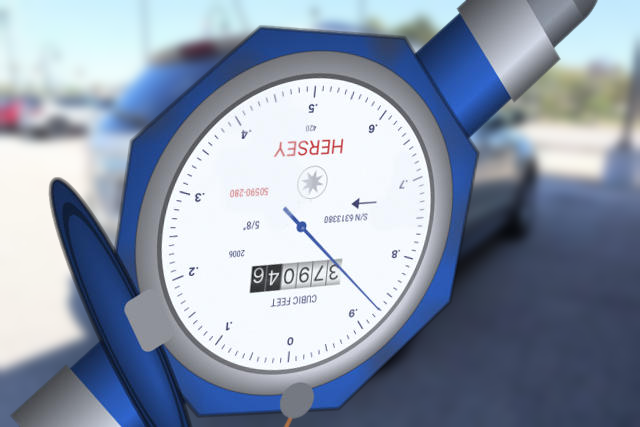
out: 379045.87 ft³
